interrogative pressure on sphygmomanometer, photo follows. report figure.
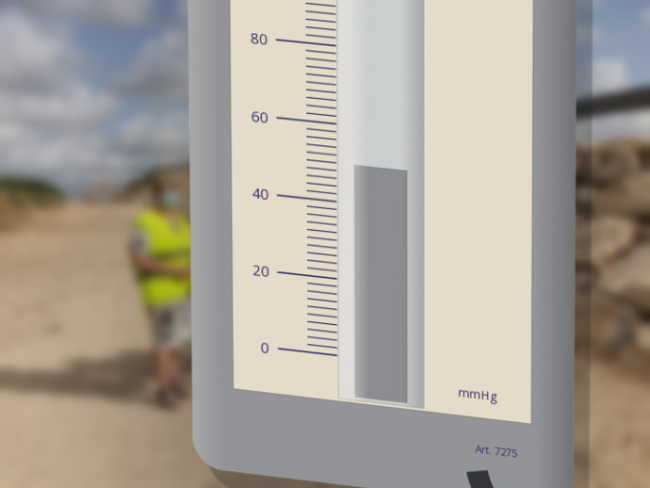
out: 50 mmHg
